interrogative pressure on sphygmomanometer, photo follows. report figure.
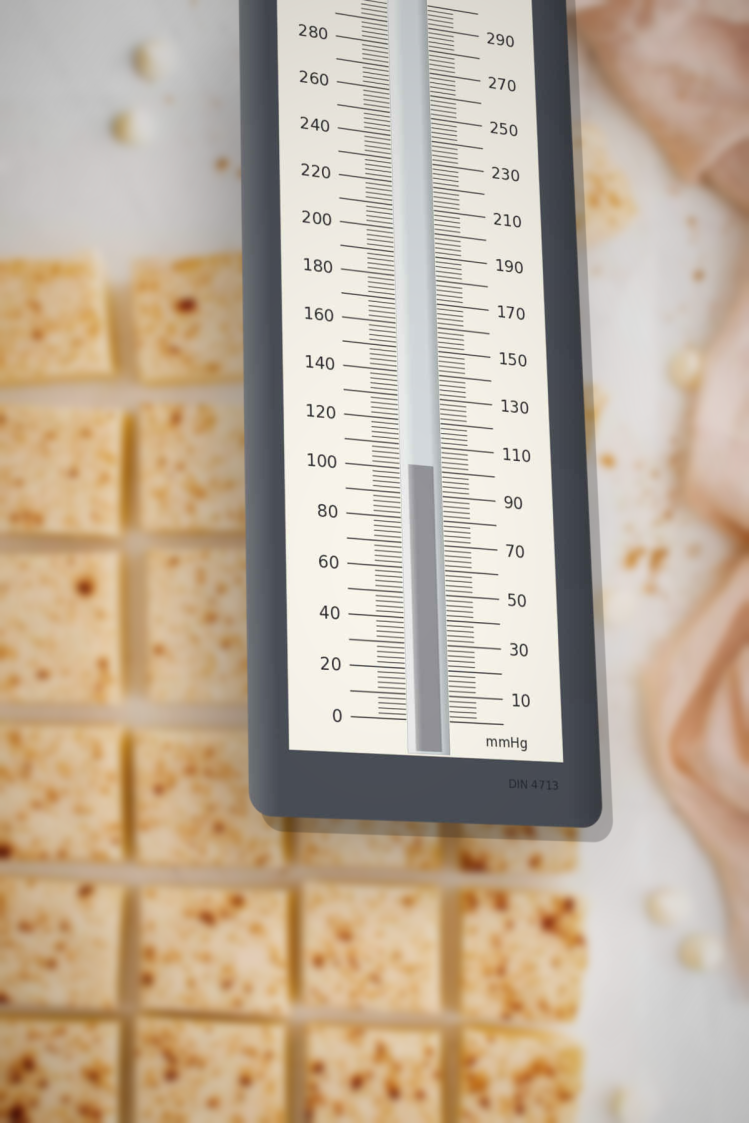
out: 102 mmHg
